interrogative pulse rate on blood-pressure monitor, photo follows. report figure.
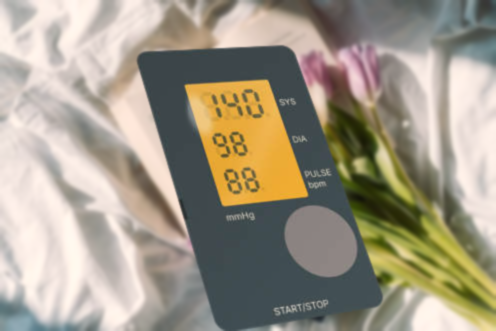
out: 88 bpm
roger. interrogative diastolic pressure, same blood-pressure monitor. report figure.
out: 98 mmHg
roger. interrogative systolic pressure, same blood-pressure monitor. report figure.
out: 140 mmHg
